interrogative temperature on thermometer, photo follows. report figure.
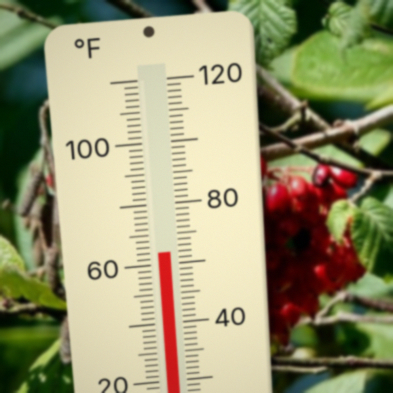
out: 64 °F
